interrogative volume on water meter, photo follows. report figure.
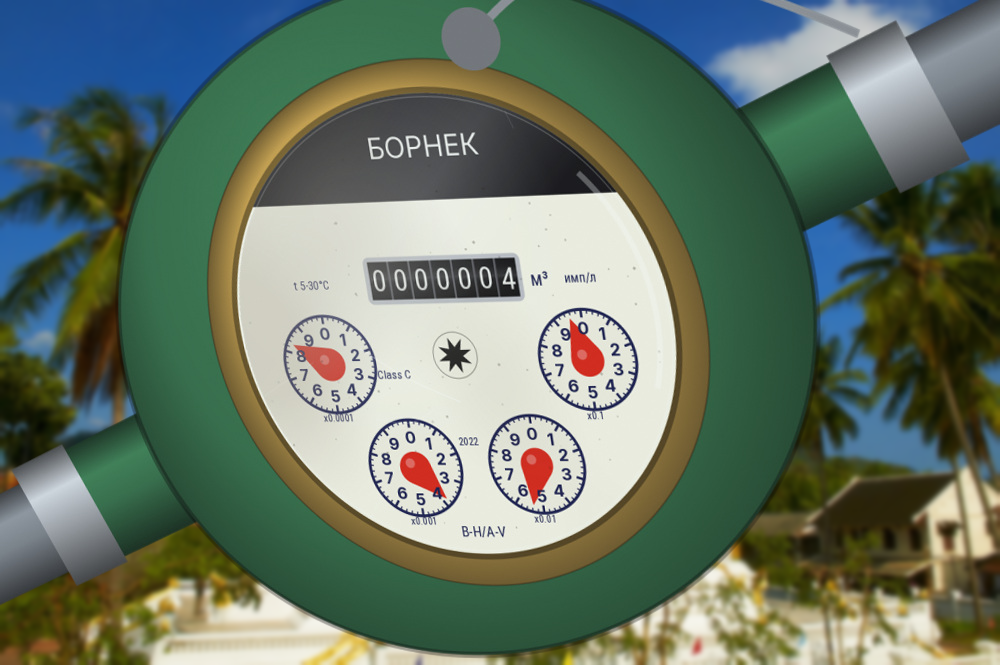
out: 3.9538 m³
